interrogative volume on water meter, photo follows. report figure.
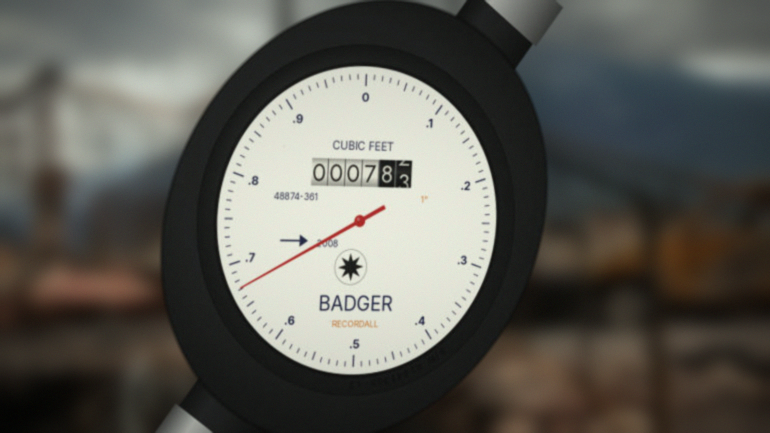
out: 782.67 ft³
